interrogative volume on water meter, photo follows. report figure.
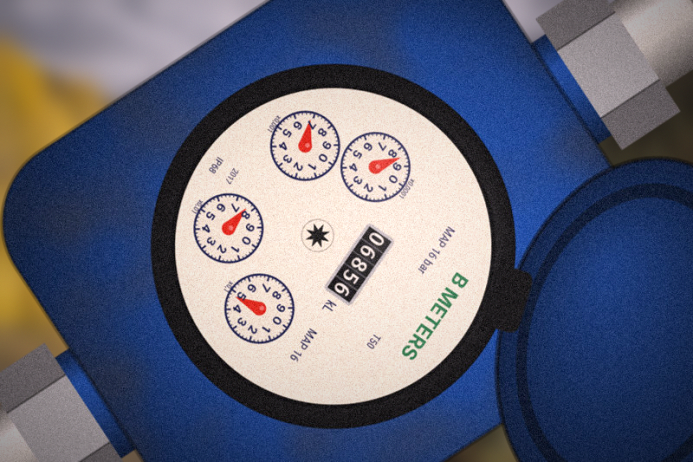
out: 6856.4768 kL
